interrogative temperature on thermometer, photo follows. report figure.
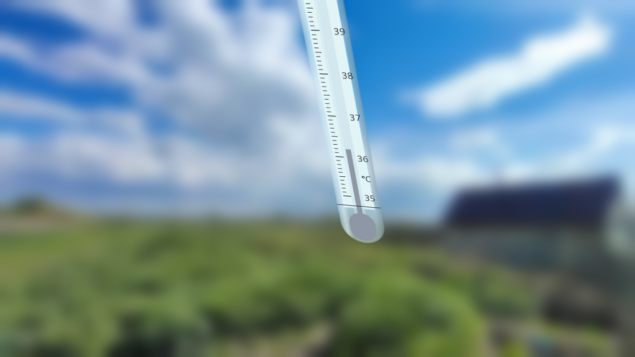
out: 36.2 °C
